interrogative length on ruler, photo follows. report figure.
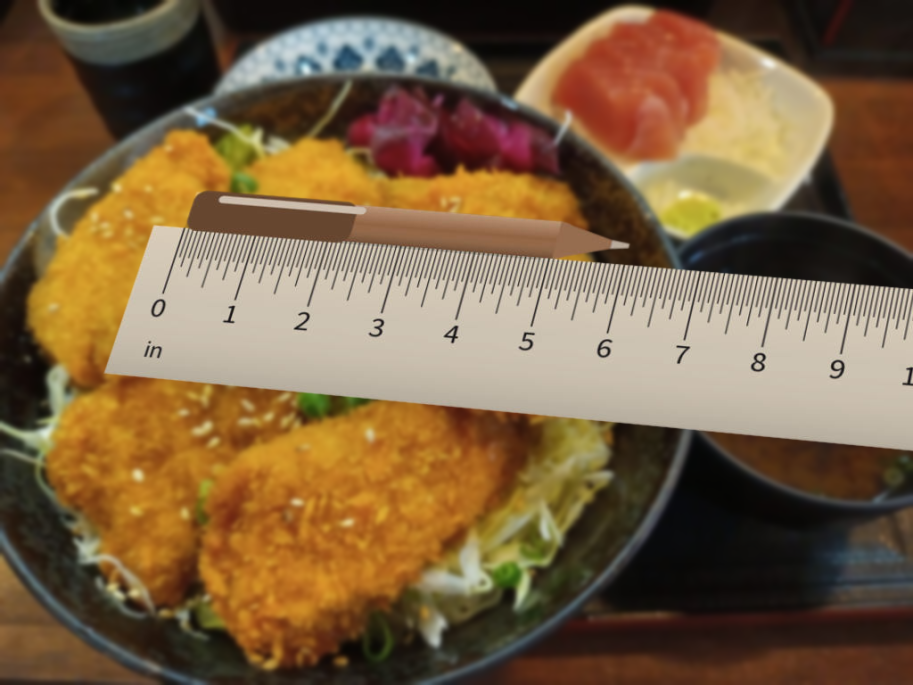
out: 6 in
